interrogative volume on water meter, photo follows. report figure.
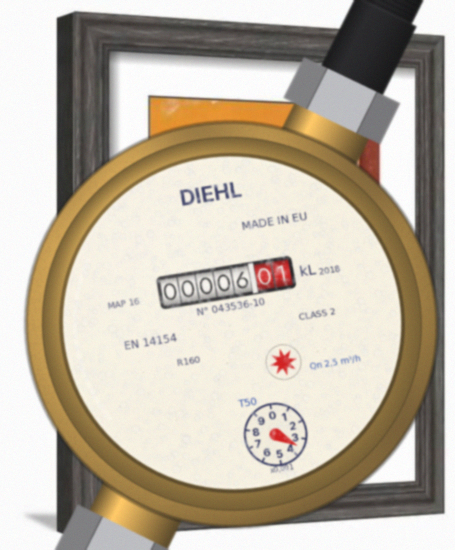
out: 6.013 kL
